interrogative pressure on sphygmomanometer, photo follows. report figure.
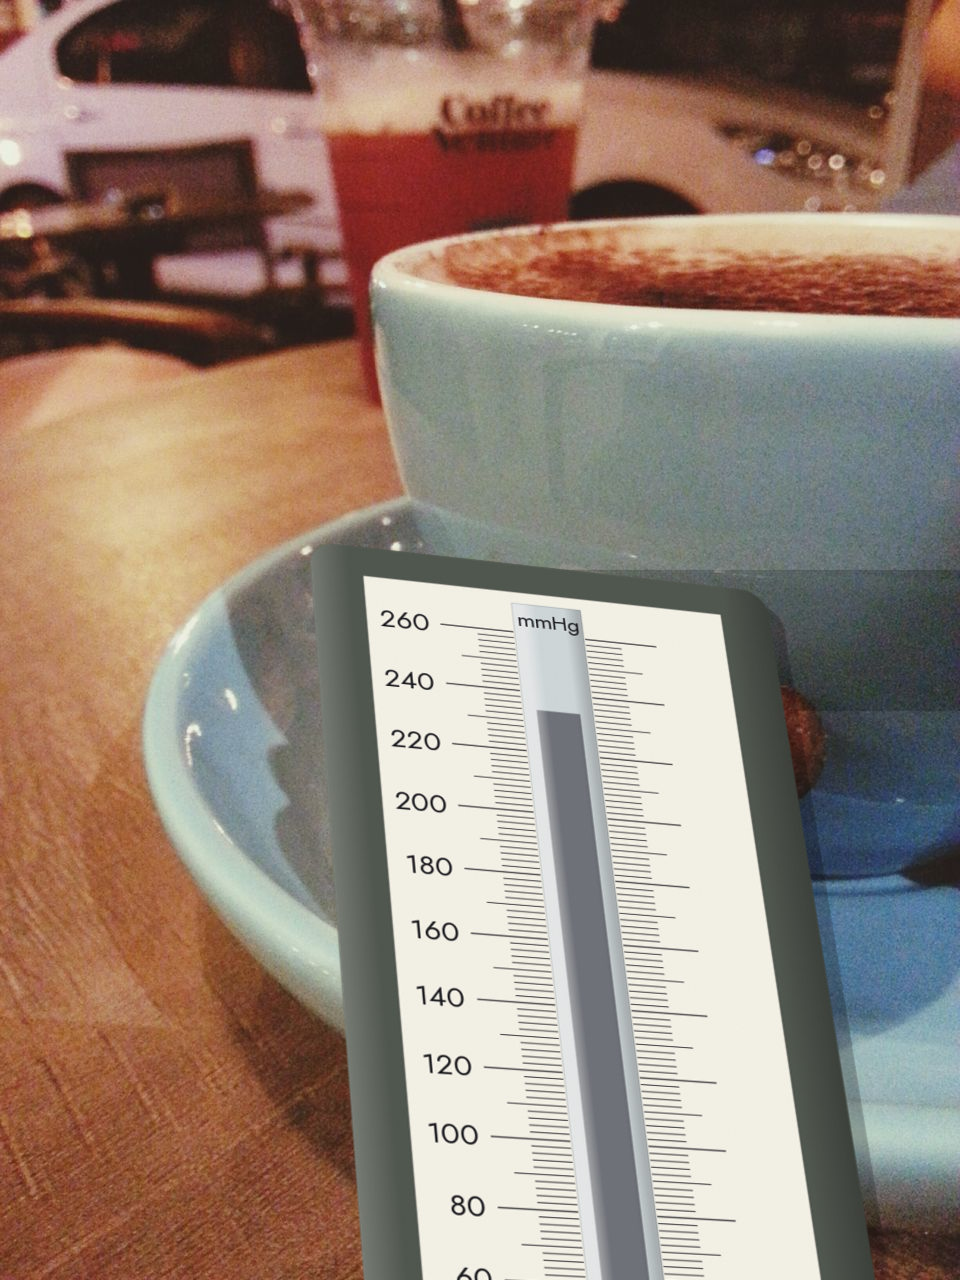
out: 234 mmHg
